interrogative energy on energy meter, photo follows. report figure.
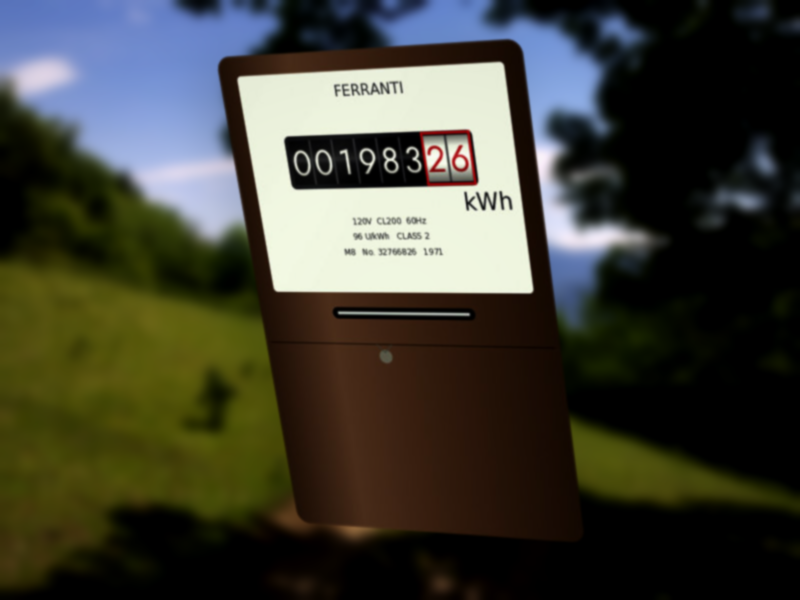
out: 1983.26 kWh
